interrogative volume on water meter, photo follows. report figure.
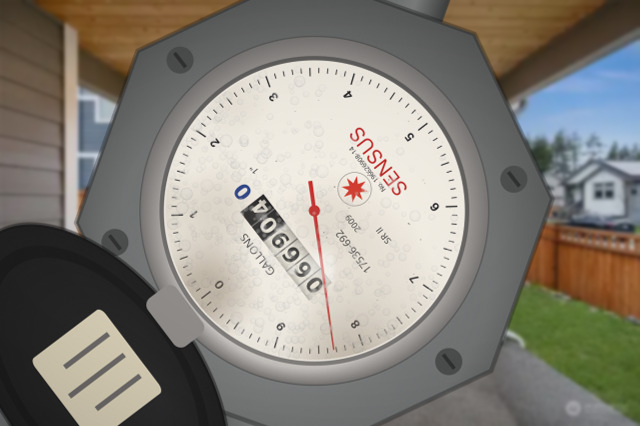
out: 669038.3 gal
